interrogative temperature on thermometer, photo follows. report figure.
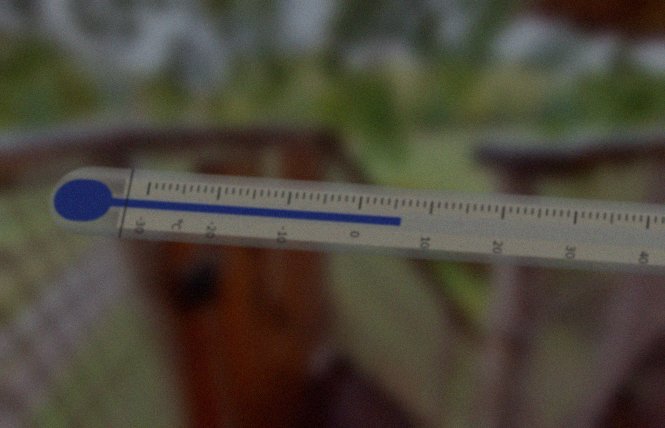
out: 6 °C
